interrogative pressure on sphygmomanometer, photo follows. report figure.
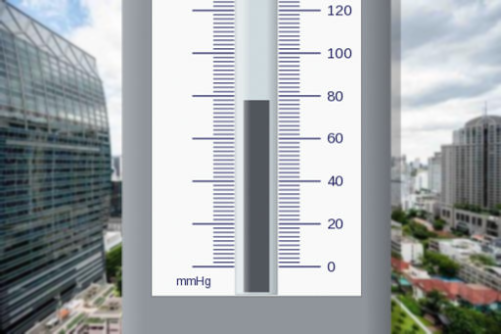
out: 78 mmHg
